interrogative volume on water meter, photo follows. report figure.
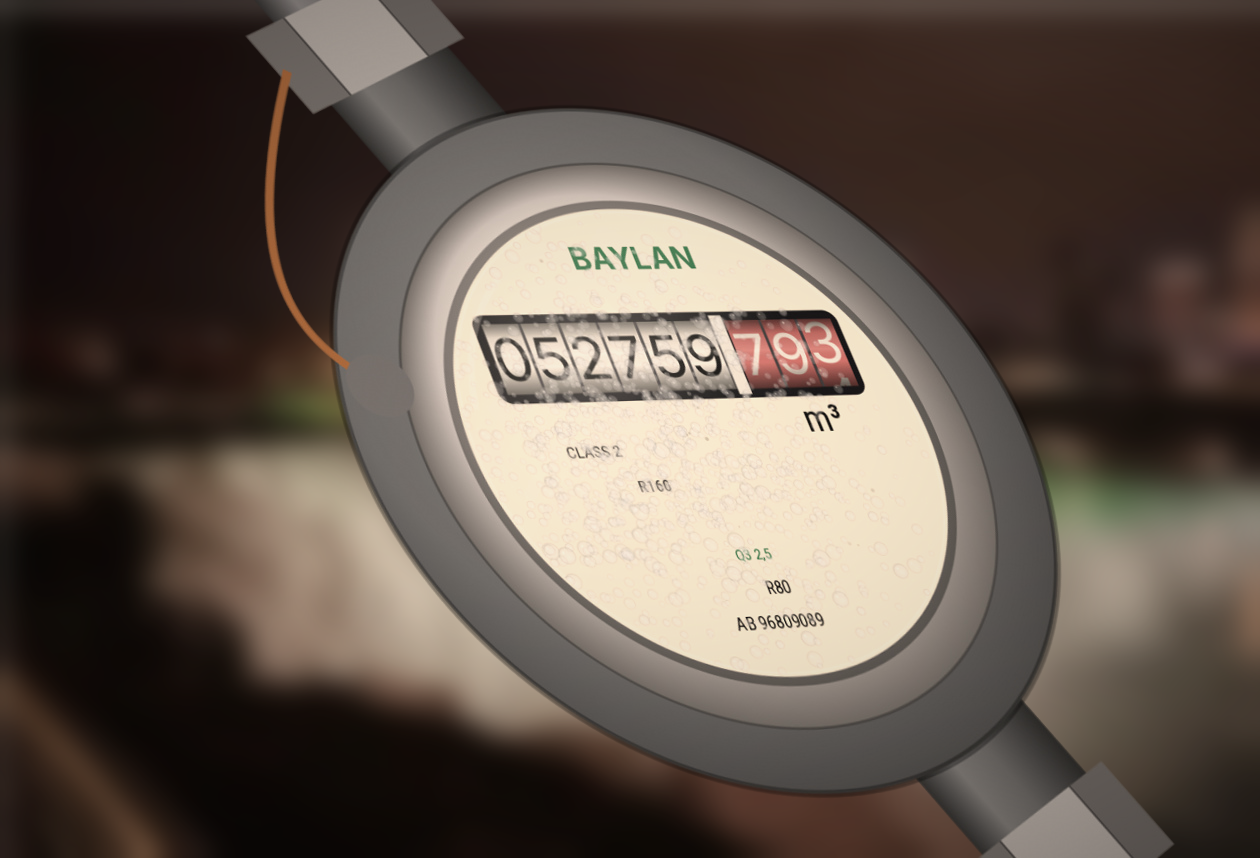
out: 52759.793 m³
